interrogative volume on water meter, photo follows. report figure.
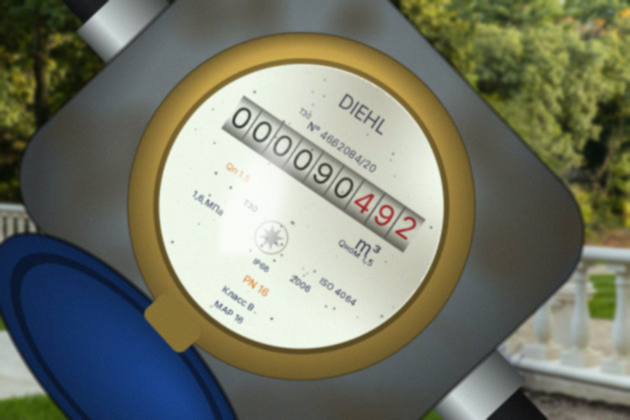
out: 90.492 m³
